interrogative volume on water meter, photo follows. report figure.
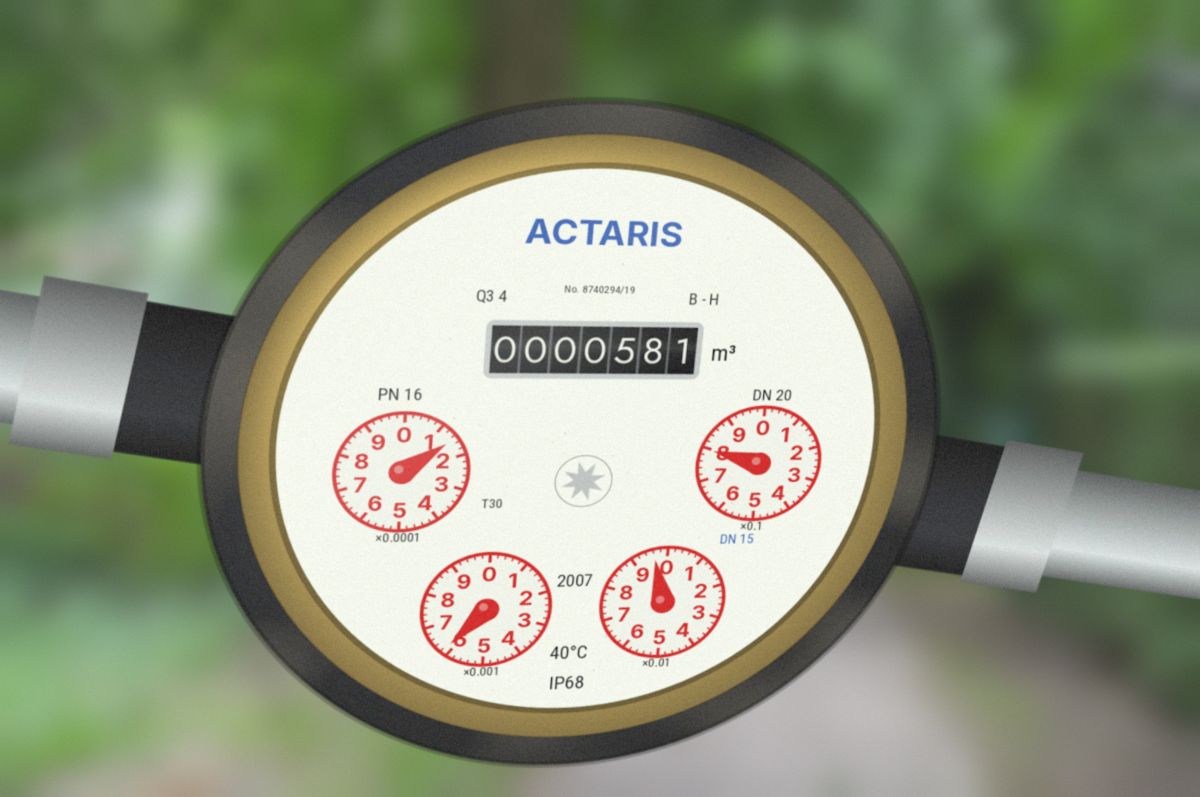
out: 581.7961 m³
